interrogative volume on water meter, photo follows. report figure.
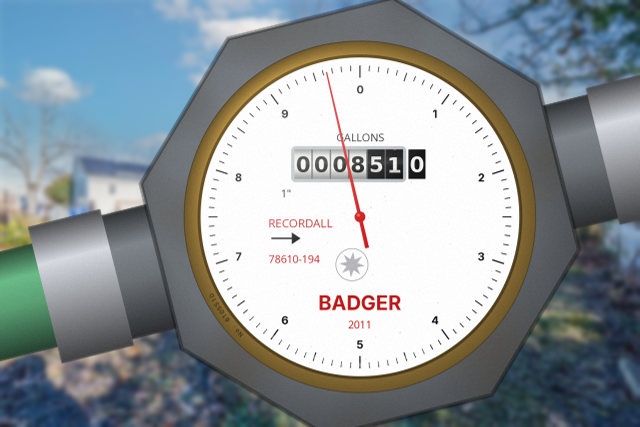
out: 8509.6 gal
